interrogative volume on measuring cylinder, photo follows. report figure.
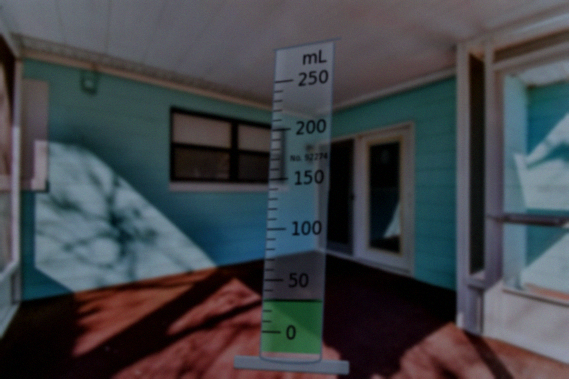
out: 30 mL
